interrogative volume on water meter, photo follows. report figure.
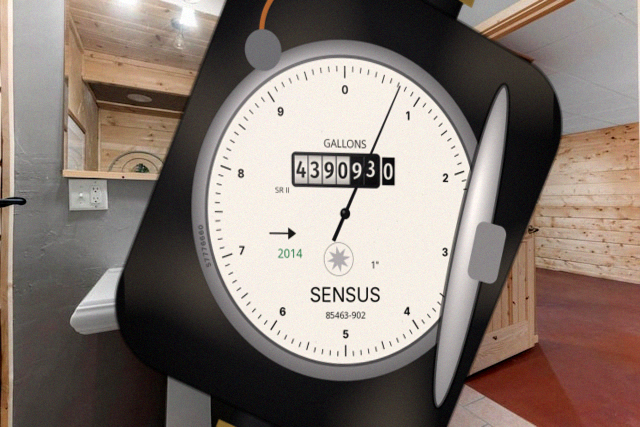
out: 4390930.7 gal
